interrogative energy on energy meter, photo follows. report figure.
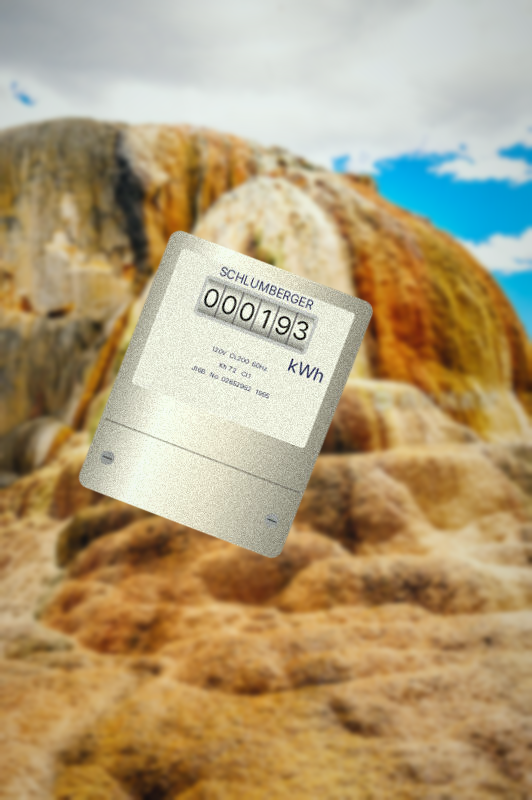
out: 193 kWh
